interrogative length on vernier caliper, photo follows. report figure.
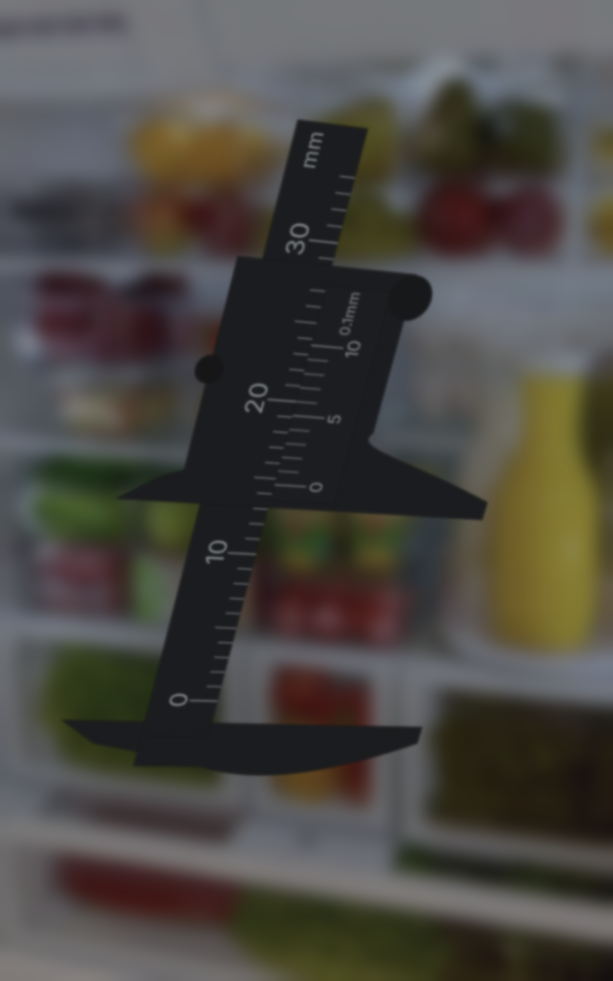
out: 14.6 mm
